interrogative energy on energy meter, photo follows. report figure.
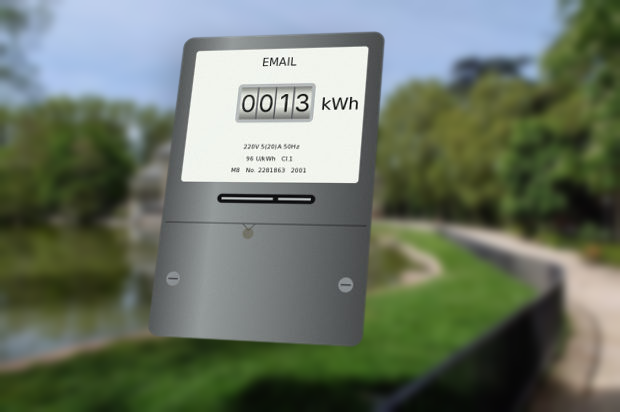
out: 13 kWh
